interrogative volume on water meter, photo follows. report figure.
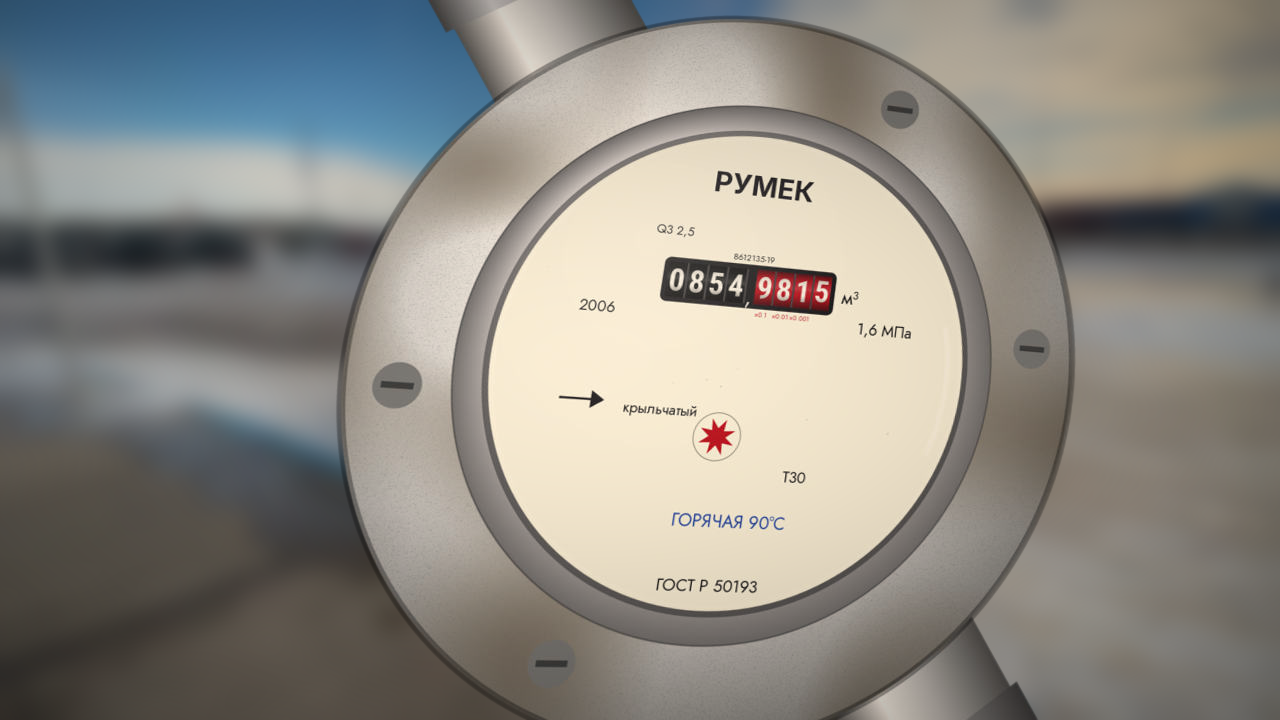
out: 854.9815 m³
